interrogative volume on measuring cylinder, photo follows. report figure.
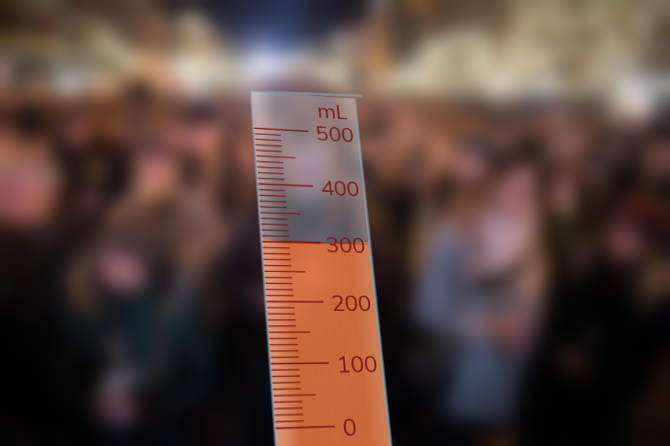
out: 300 mL
